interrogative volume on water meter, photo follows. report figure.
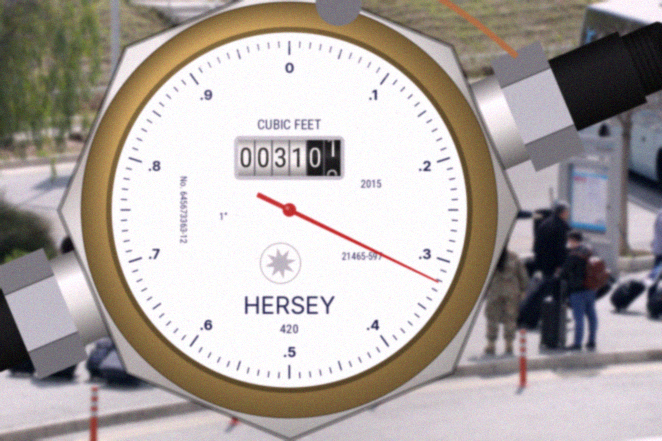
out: 3101.32 ft³
